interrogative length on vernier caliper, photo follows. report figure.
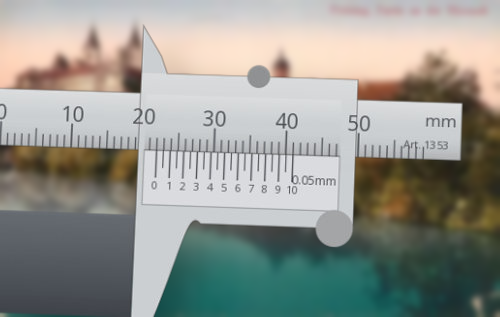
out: 22.0 mm
